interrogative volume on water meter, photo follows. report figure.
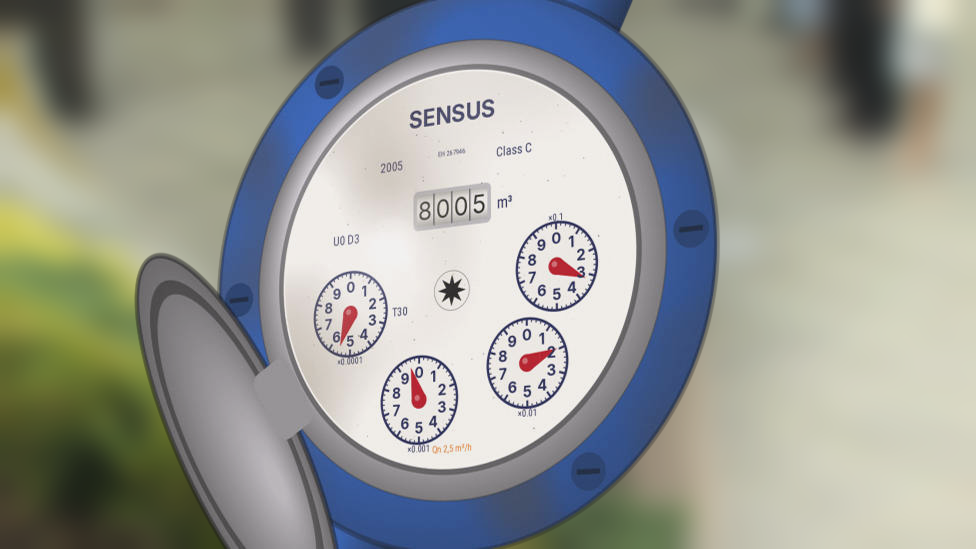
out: 8005.3195 m³
